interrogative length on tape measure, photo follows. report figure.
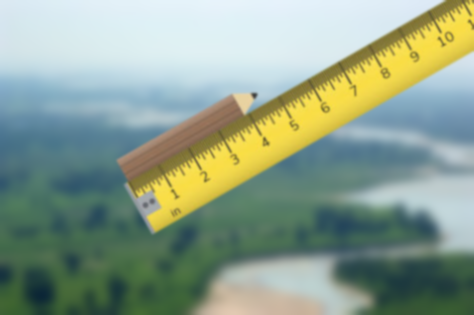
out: 4.5 in
